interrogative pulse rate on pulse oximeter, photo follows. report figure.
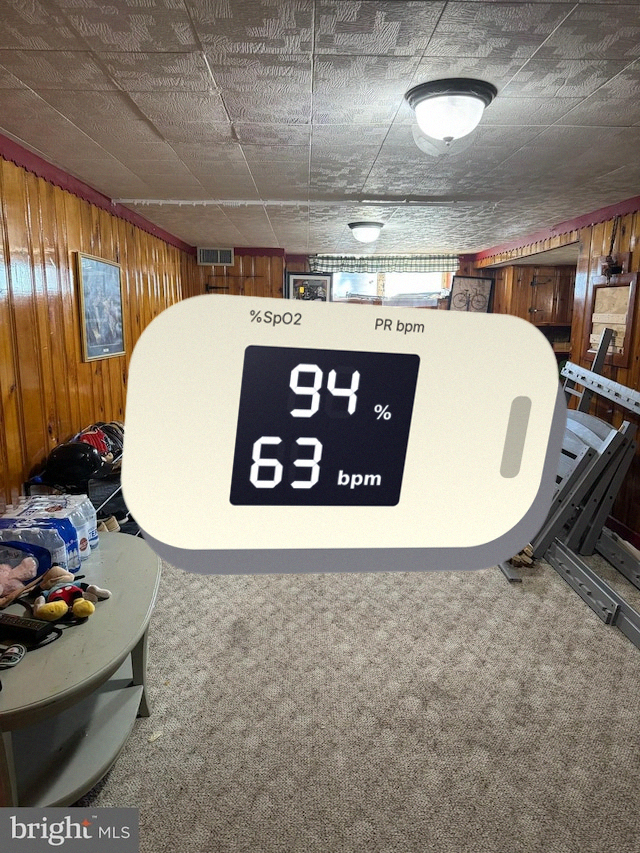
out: 63 bpm
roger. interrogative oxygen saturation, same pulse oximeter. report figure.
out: 94 %
